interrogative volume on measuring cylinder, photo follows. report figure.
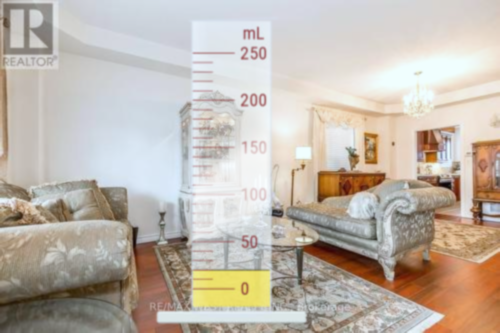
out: 20 mL
